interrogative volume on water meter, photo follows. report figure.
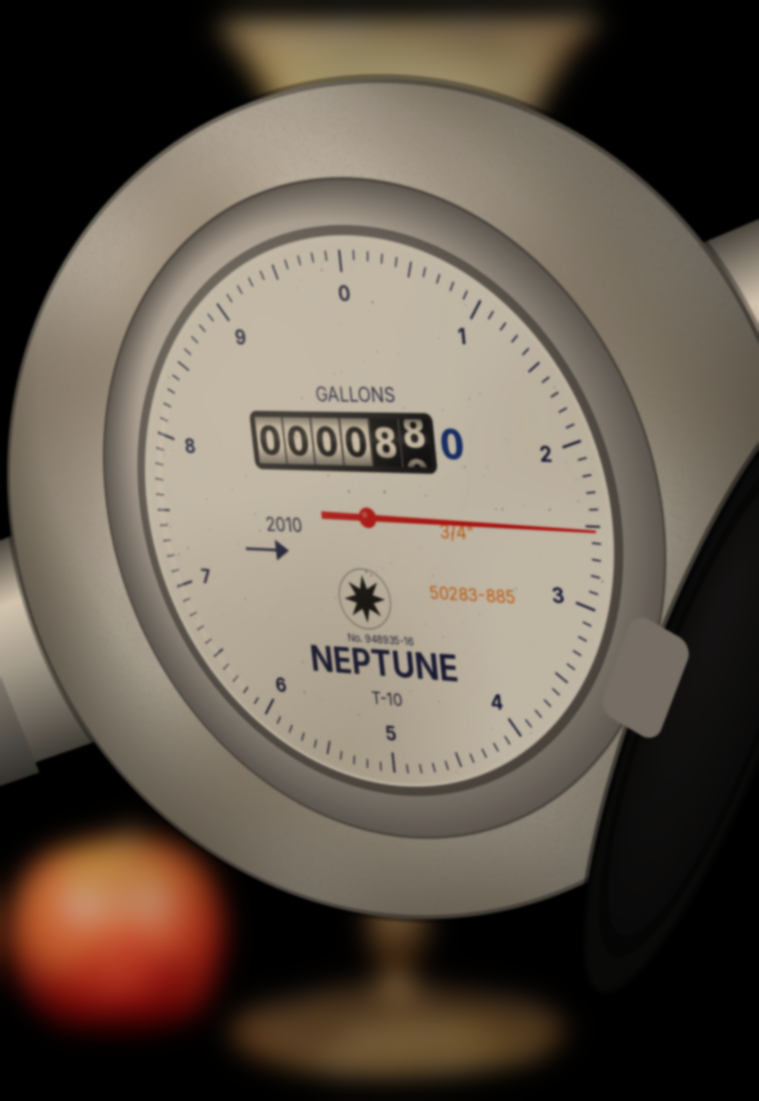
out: 882.5 gal
